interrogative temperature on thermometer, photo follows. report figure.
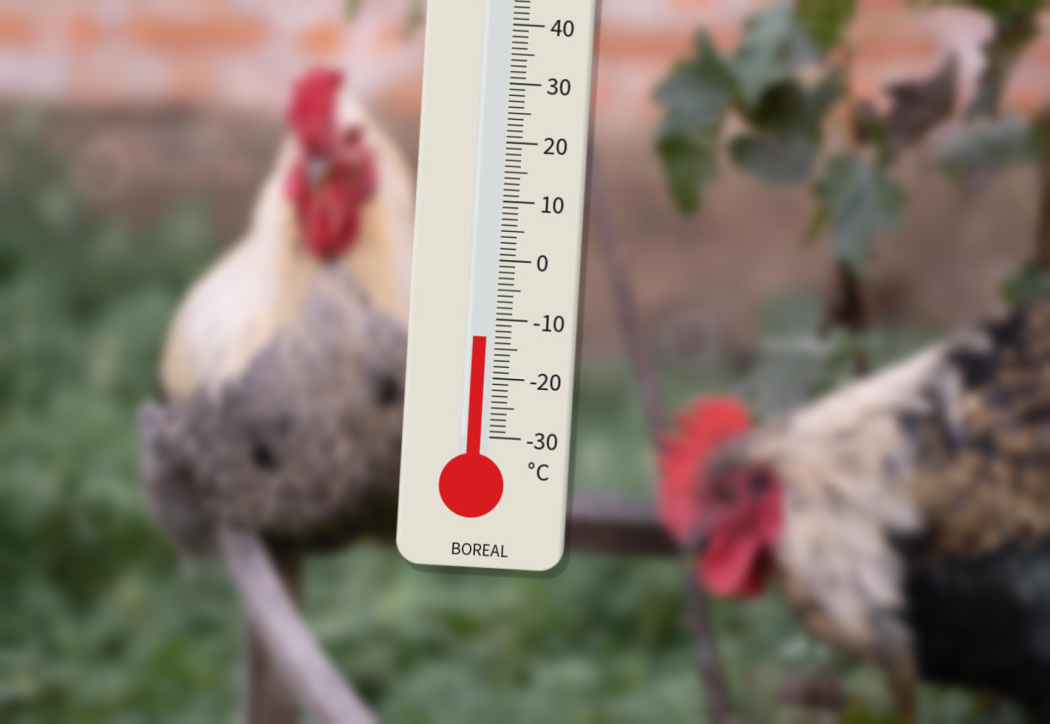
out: -13 °C
